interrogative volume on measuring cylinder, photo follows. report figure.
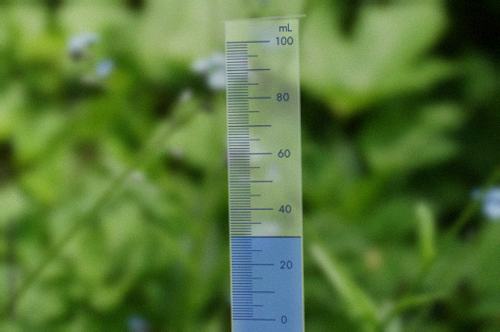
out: 30 mL
